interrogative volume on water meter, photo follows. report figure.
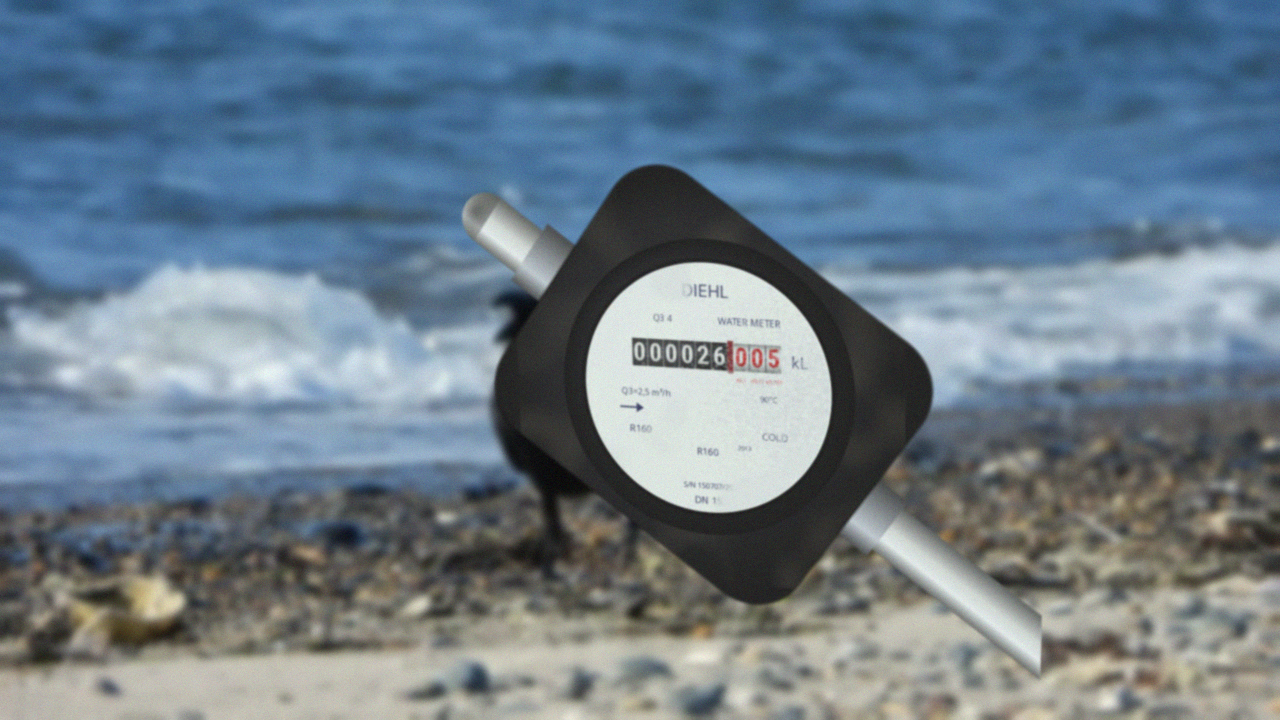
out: 26.005 kL
